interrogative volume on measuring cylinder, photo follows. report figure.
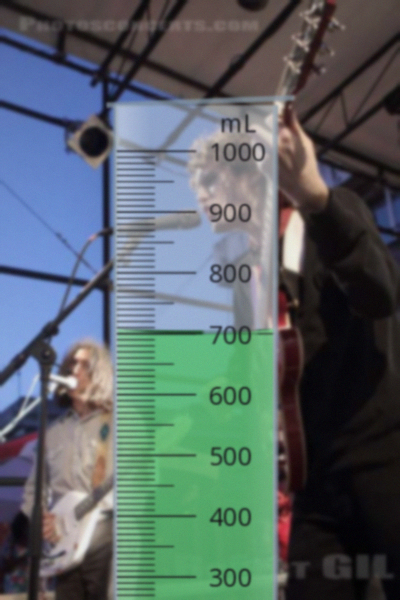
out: 700 mL
